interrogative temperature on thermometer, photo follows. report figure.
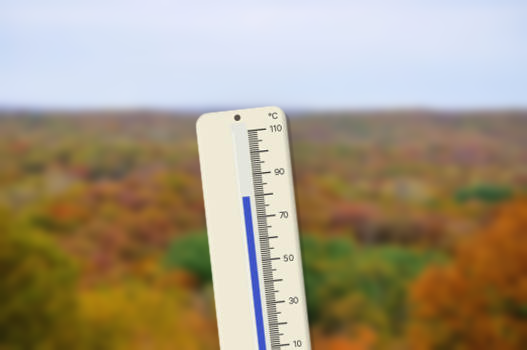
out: 80 °C
